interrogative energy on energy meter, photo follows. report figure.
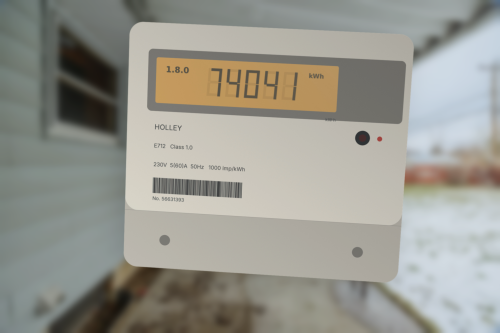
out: 74041 kWh
